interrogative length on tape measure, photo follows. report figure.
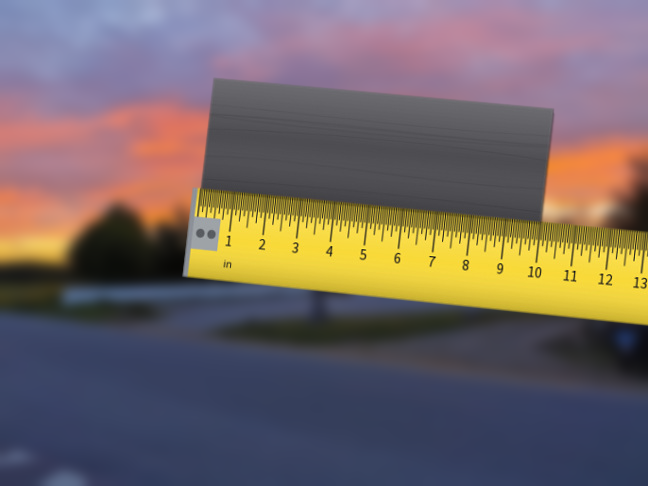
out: 10 in
